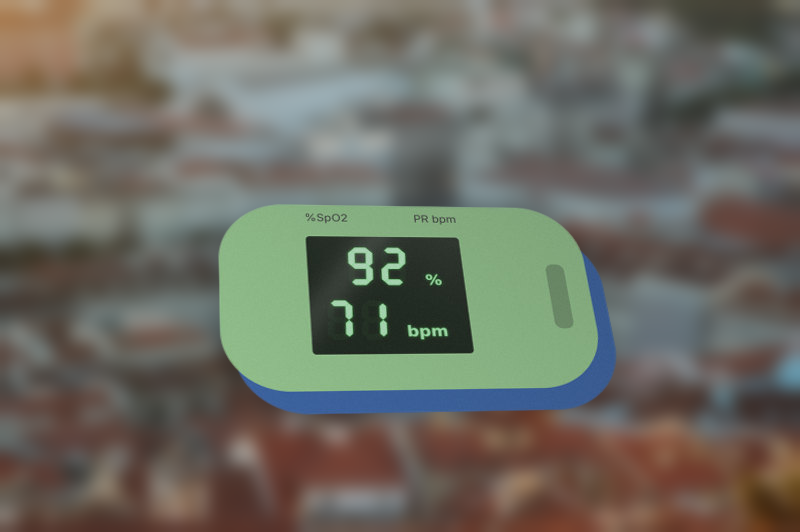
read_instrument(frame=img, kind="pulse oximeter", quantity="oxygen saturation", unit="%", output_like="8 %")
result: 92 %
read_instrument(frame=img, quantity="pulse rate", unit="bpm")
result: 71 bpm
